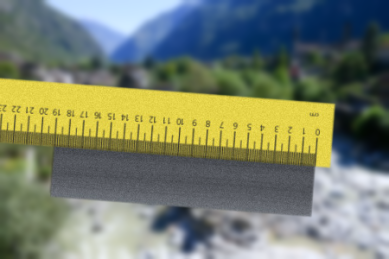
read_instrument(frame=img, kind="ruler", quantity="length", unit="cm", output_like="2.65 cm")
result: 19 cm
